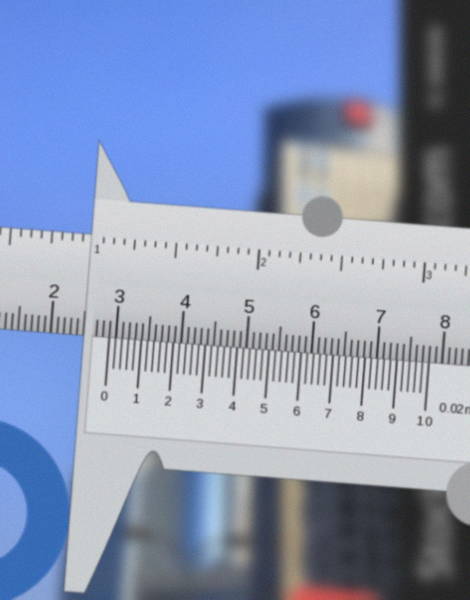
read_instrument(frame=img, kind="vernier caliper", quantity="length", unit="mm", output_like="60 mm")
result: 29.0 mm
